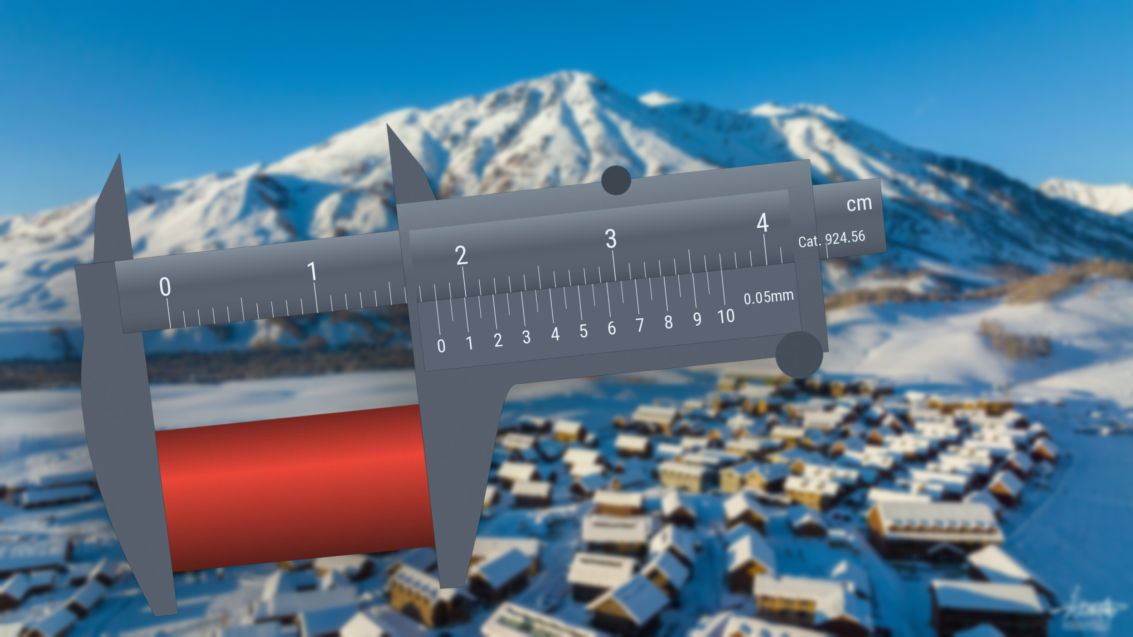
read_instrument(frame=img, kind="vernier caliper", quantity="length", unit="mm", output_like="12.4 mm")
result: 18.0 mm
